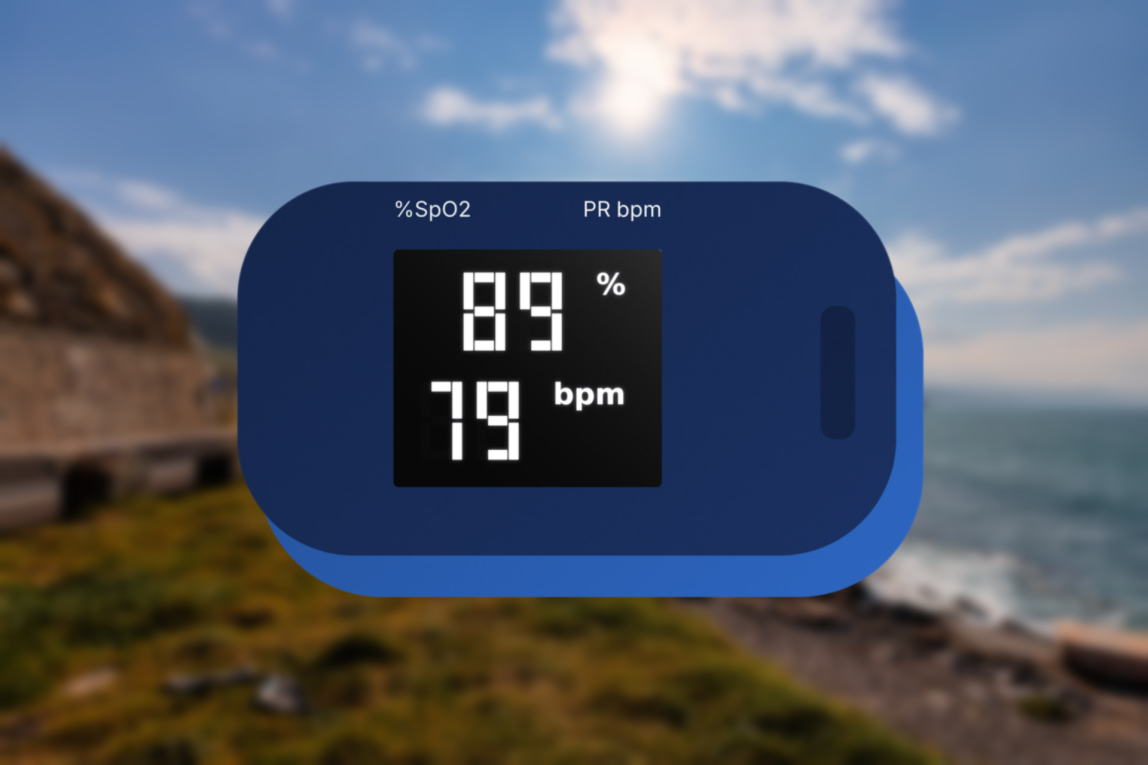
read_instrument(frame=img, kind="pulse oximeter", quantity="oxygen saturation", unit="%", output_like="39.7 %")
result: 89 %
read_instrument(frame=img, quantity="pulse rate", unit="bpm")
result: 79 bpm
